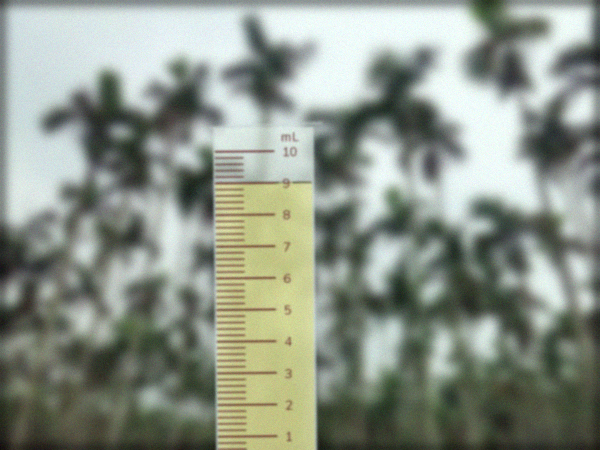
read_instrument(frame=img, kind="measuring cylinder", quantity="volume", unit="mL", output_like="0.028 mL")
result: 9 mL
